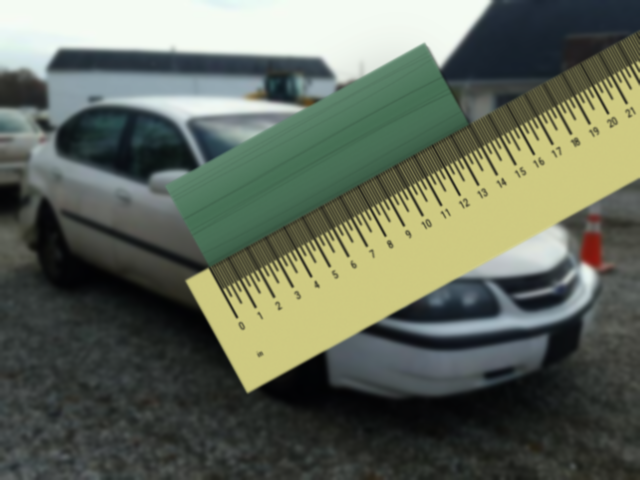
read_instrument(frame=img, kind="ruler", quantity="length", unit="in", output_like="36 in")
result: 14 in
